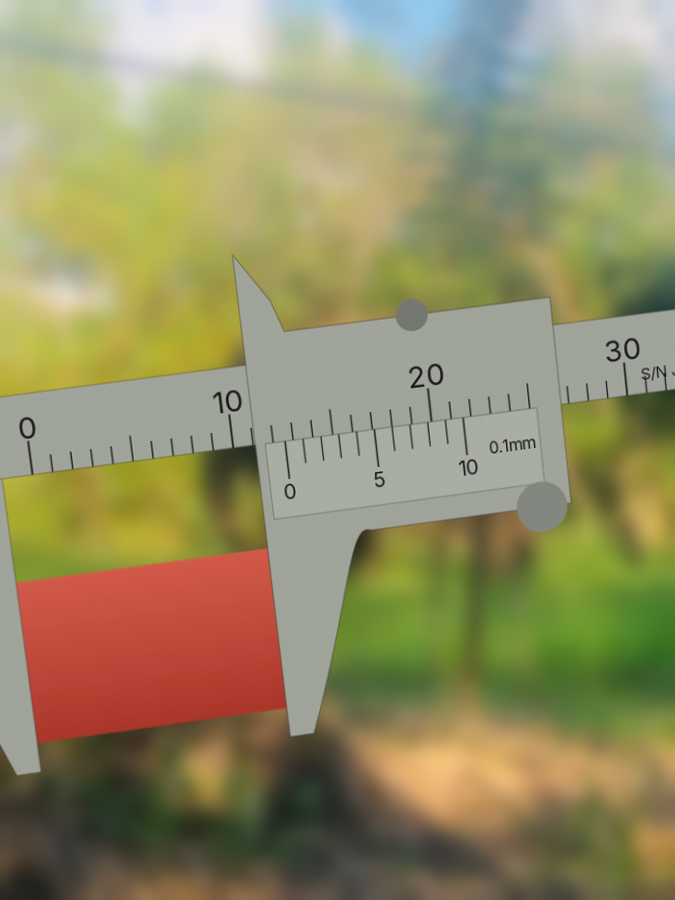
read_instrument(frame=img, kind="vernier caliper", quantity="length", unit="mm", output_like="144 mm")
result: 12.6 mm
